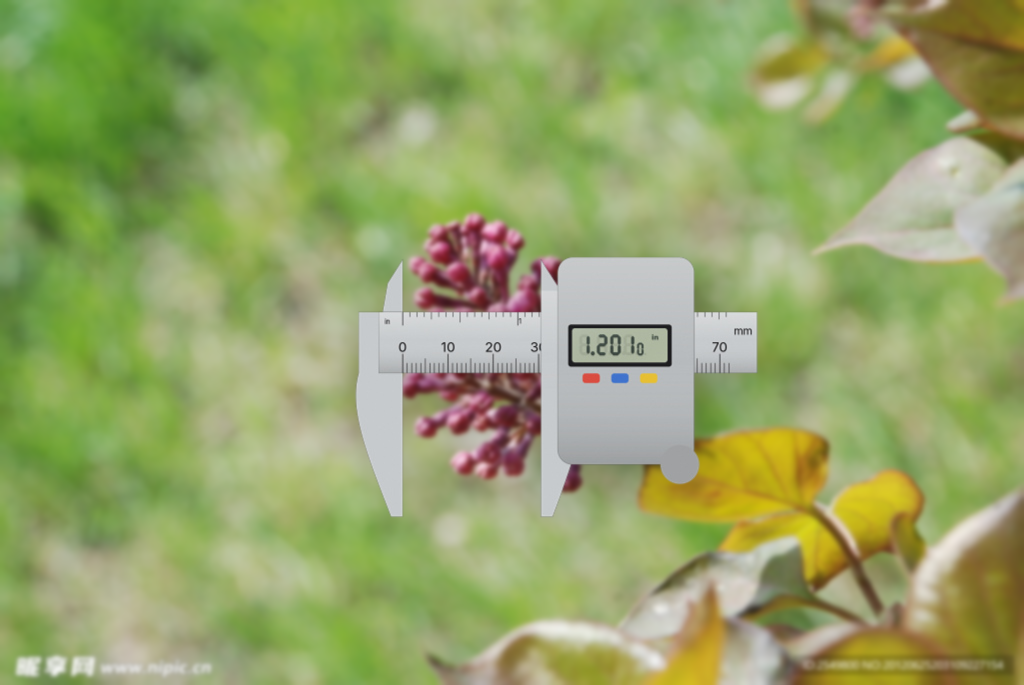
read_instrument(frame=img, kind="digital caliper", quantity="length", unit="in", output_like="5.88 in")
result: 1.2010 in
